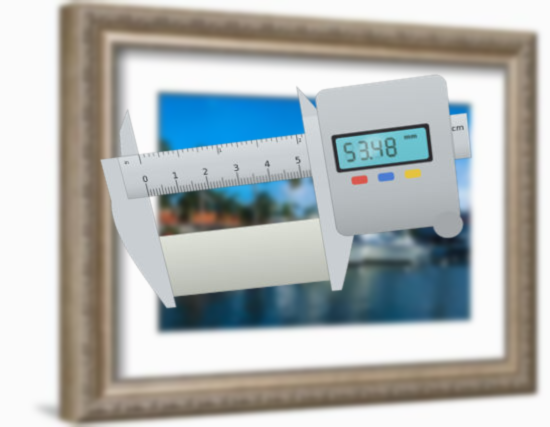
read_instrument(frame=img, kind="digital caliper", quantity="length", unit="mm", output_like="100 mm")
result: 53.48 mm
